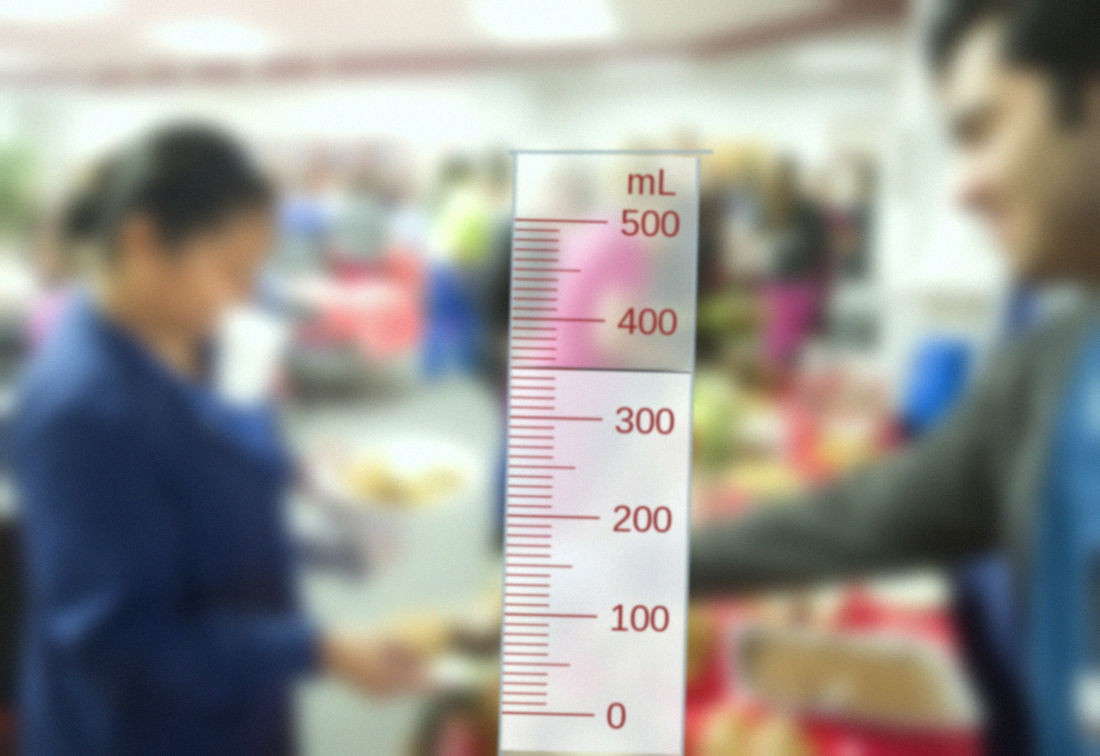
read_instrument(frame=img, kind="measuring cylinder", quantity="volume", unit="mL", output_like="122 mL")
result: 350 mL
